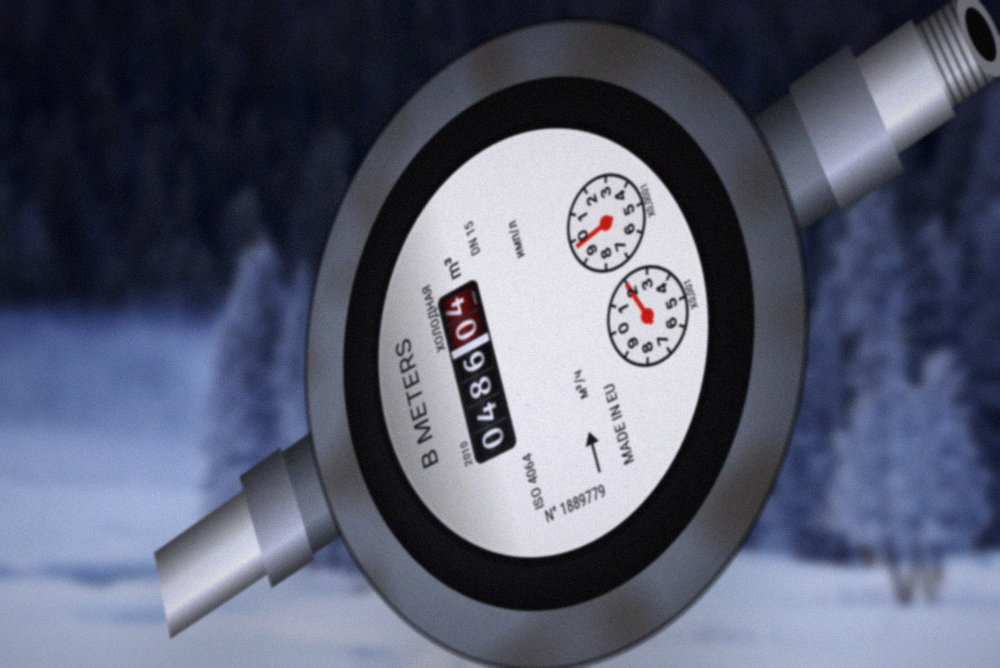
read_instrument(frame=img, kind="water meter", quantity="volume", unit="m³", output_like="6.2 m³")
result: 486.0419 m³
